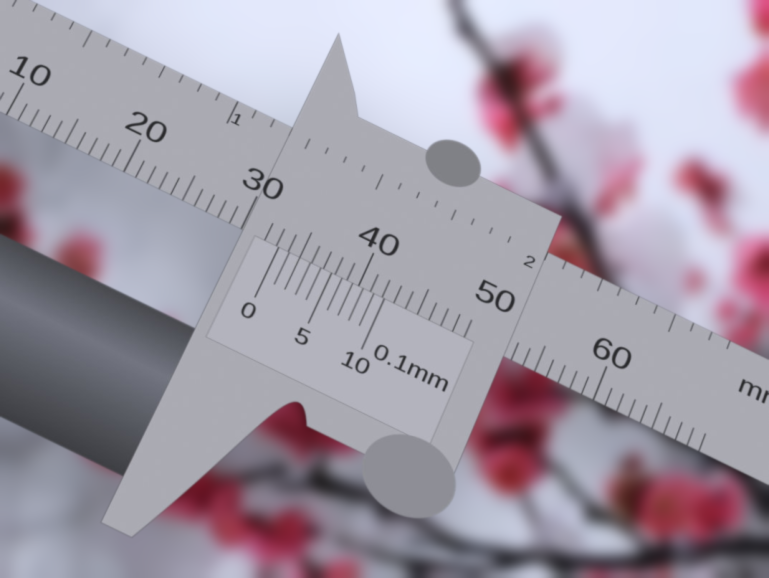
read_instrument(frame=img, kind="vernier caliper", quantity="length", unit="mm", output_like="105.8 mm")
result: 33.2 mm
